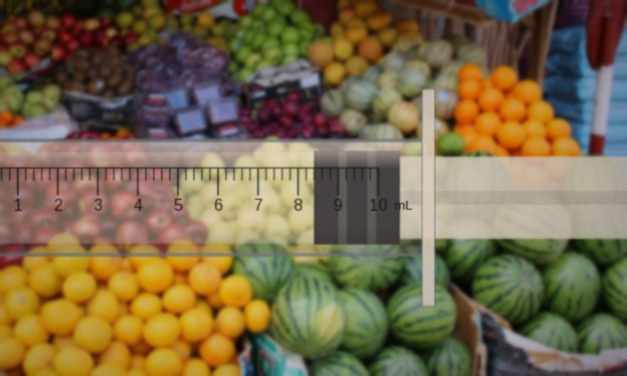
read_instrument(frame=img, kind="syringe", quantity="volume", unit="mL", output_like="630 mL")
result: 8.4 mL
